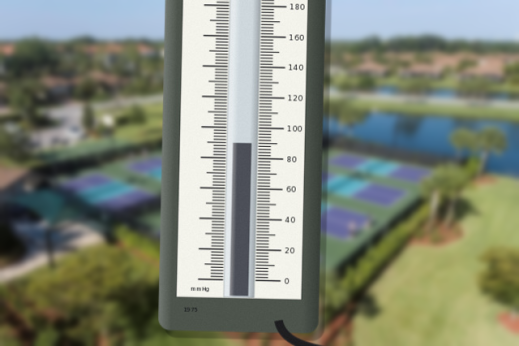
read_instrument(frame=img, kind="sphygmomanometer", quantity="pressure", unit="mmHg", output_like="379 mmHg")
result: 90 mmHg
